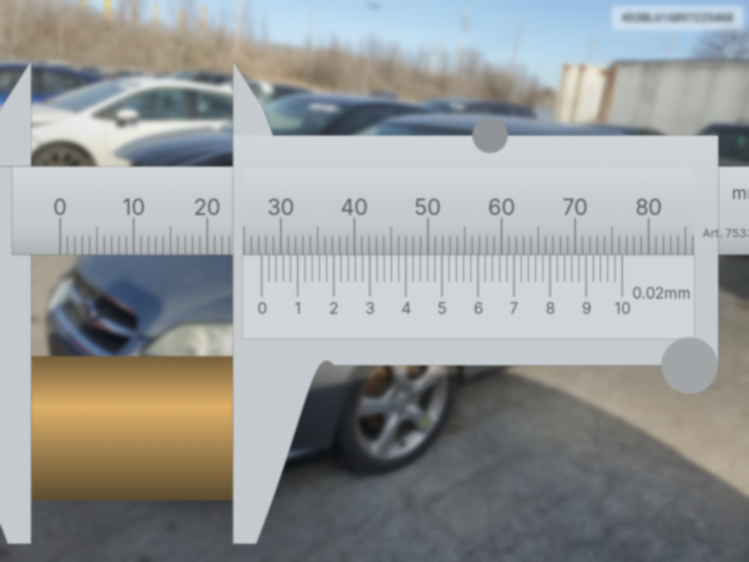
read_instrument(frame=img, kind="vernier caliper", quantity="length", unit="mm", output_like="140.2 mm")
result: 27.4 mm
